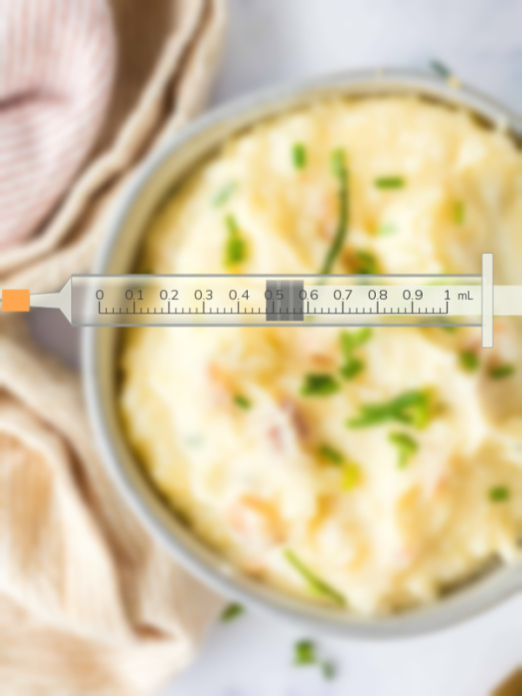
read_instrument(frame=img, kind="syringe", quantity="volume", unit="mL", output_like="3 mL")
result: 0.48 mL
